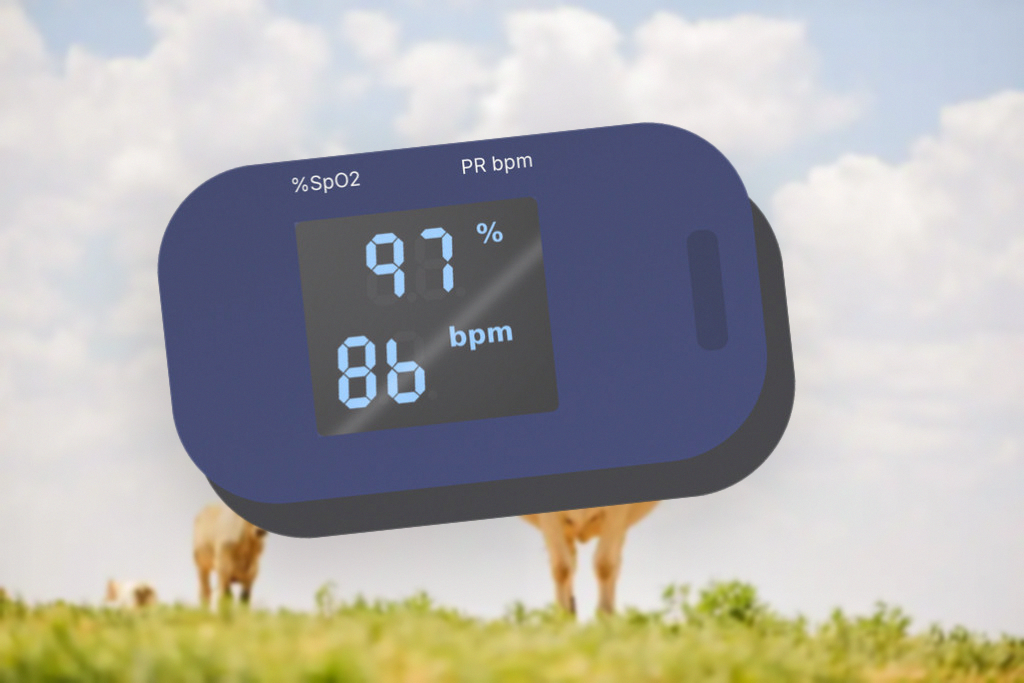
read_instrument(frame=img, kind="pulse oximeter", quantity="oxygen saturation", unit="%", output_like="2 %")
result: 97 %
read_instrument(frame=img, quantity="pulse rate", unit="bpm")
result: 86 bpm
